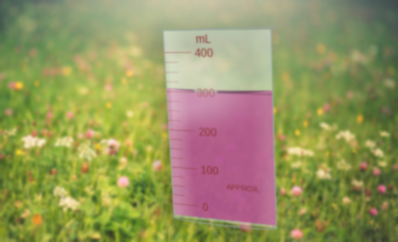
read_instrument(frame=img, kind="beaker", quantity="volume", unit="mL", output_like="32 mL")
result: 300 mL
